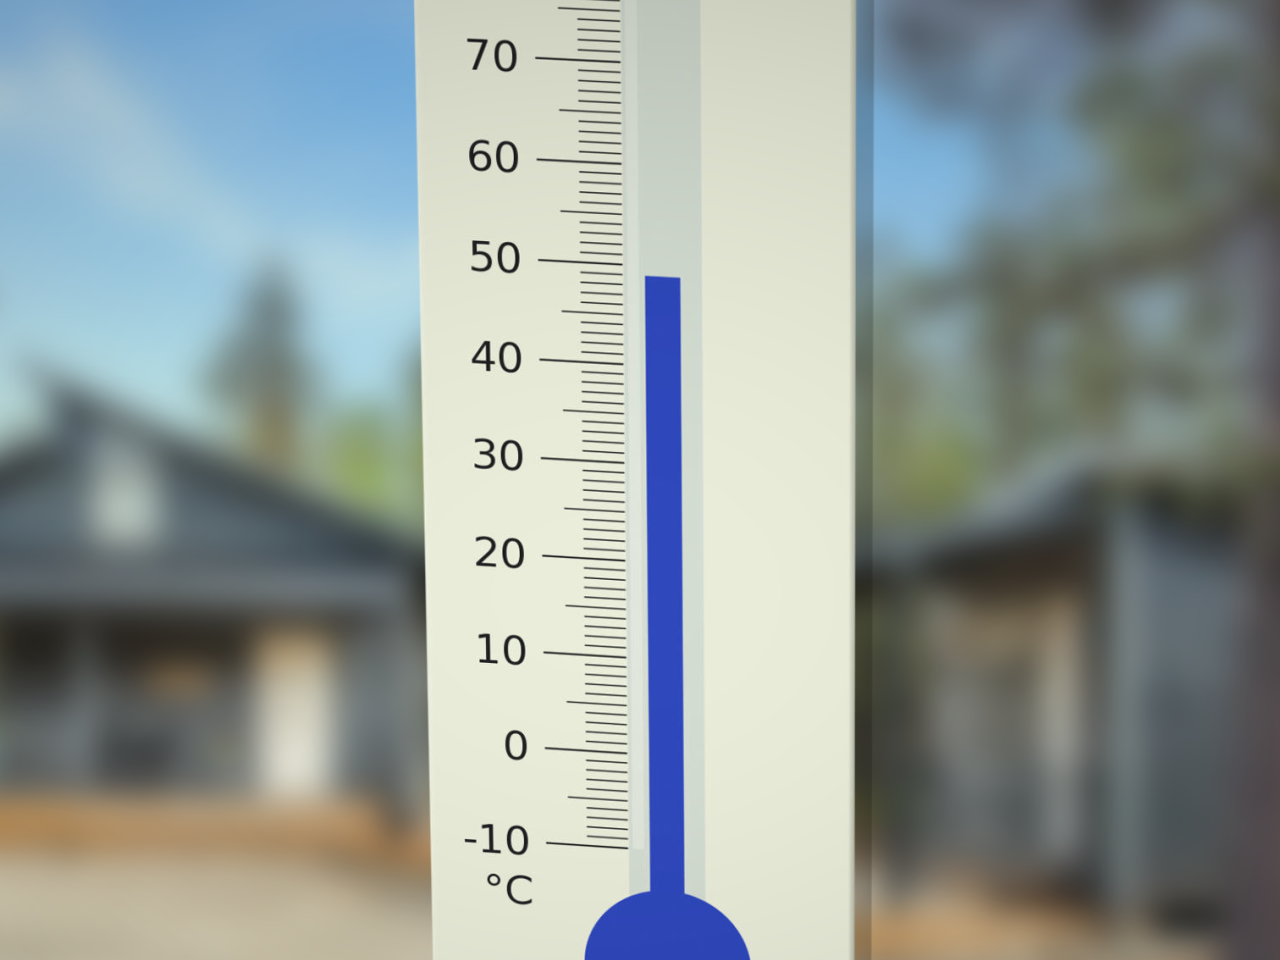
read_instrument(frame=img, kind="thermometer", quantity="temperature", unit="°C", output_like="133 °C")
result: 49 °C
